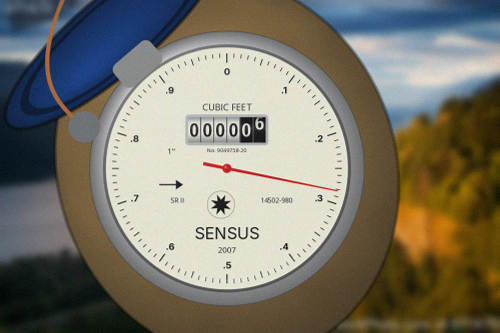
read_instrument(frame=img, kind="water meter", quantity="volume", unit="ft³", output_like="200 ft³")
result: 6.28 ft³
